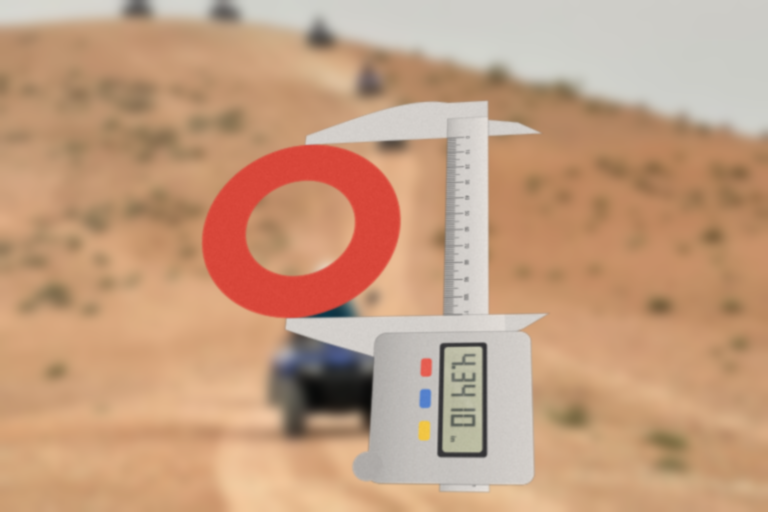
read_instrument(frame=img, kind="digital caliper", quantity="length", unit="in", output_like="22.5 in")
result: 4.3410 in
